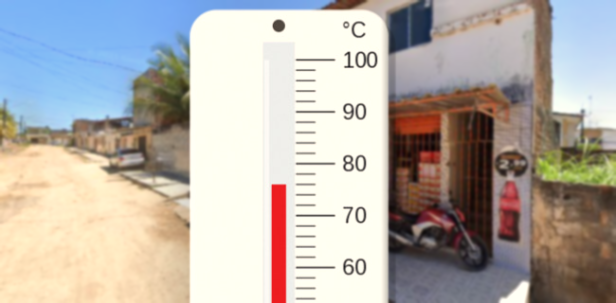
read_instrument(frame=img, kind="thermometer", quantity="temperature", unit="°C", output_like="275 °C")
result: 76 °C
